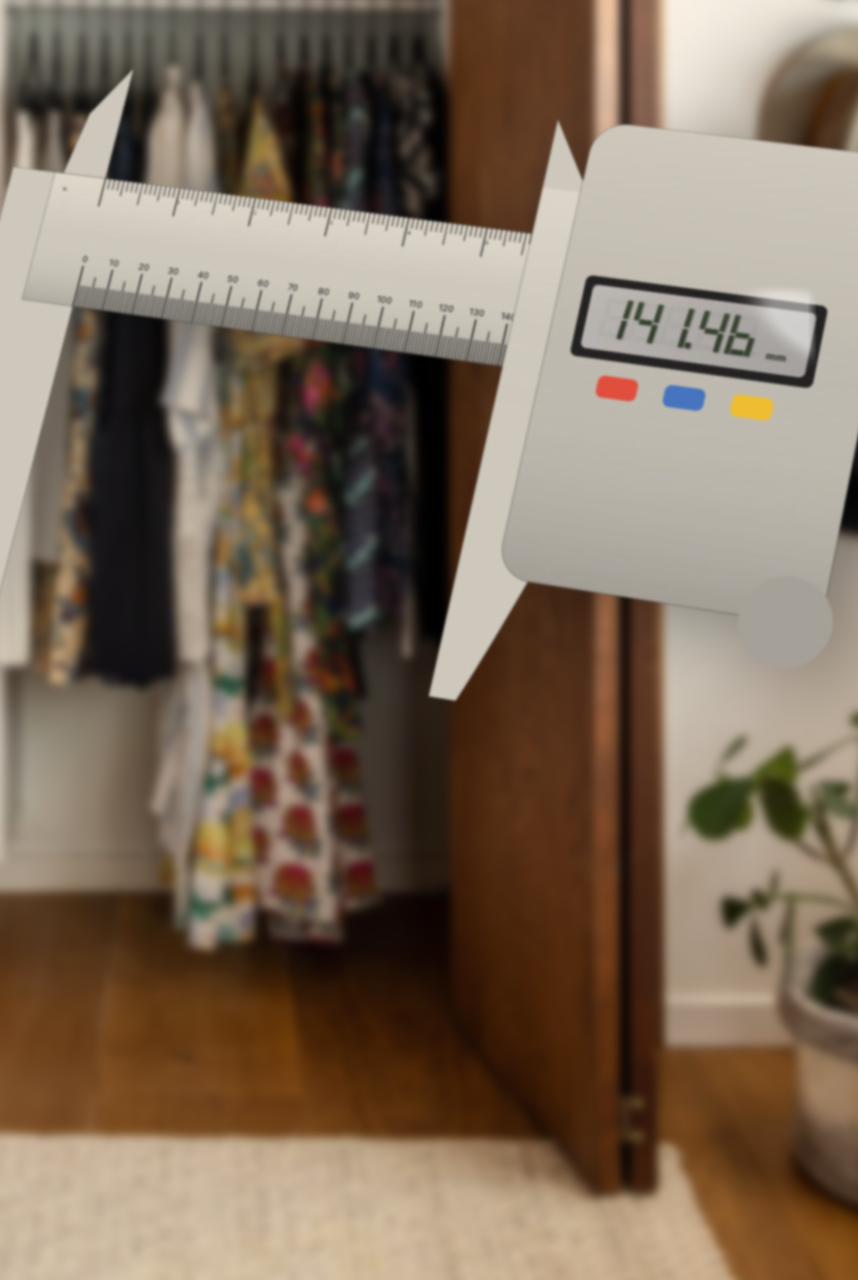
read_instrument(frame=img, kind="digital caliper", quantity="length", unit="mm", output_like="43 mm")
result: 141.46 mm
